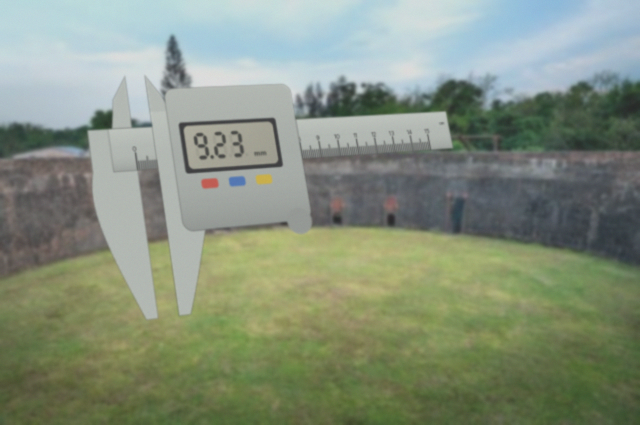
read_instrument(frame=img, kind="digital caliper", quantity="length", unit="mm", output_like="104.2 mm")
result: 9.23 mm
